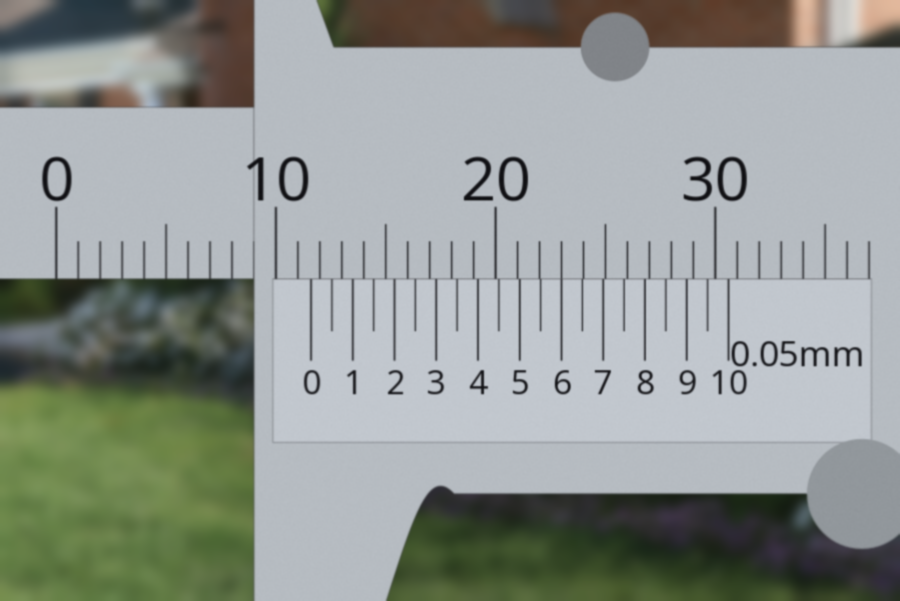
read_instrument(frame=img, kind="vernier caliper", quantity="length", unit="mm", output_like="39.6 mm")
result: 11.6 mm
